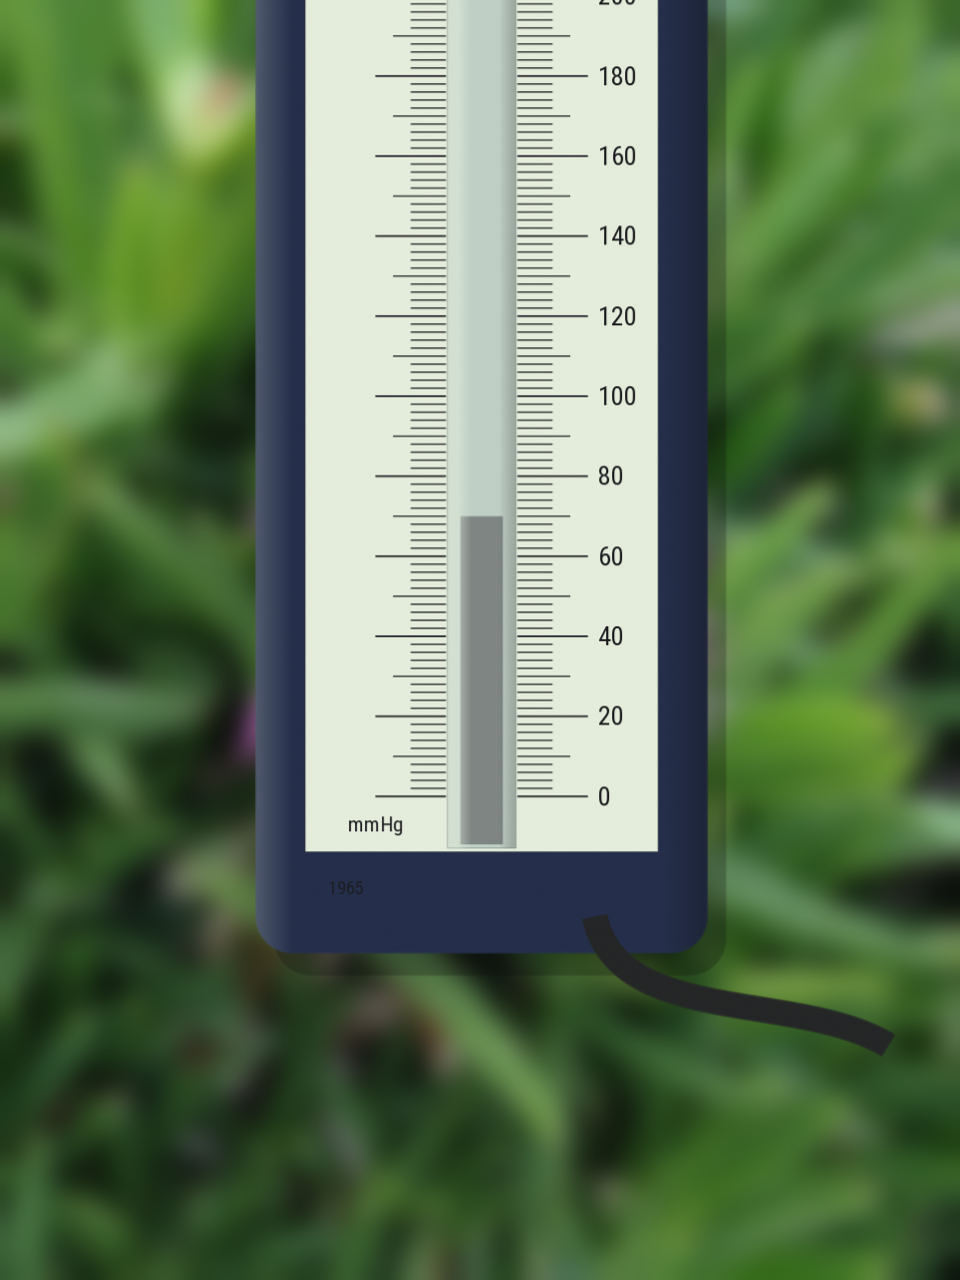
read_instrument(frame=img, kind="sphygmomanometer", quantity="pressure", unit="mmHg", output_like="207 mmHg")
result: 70 mmHg
